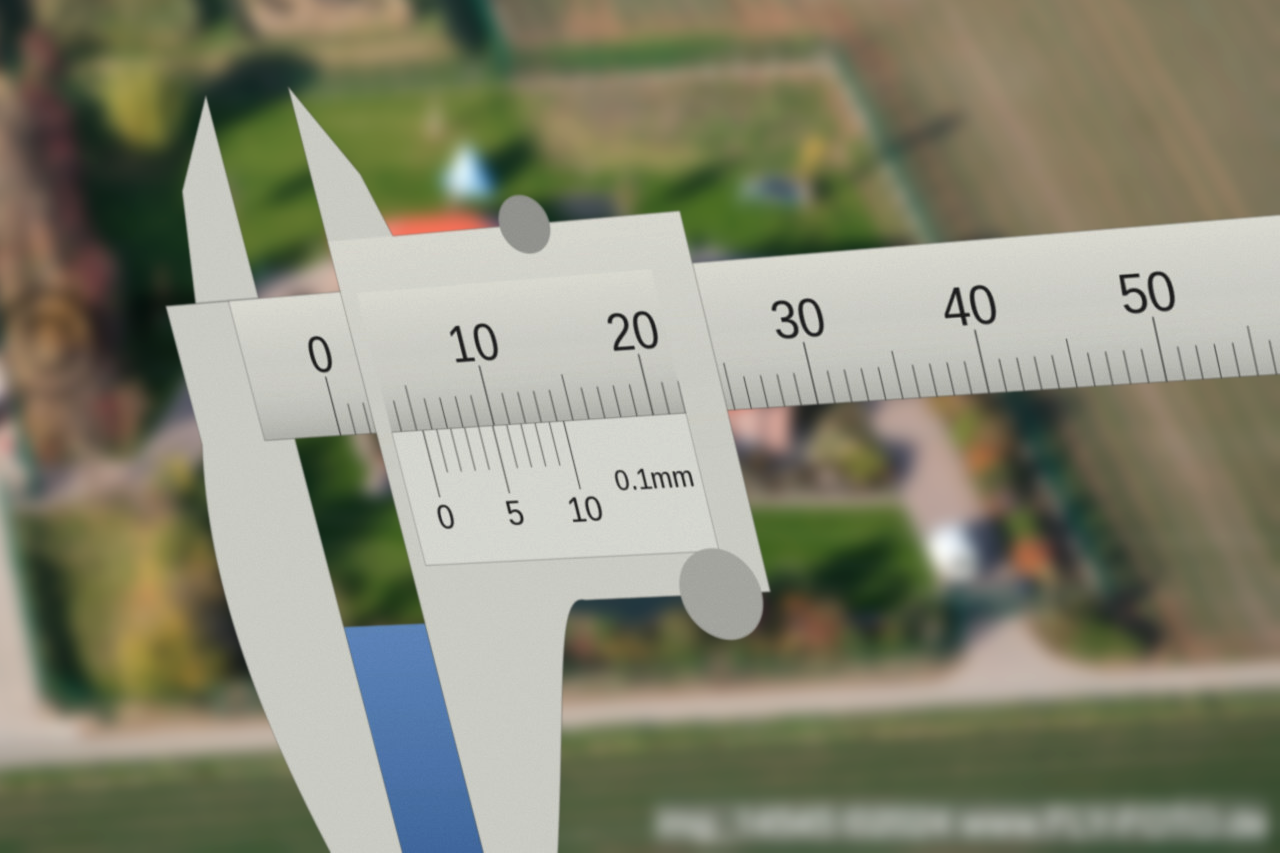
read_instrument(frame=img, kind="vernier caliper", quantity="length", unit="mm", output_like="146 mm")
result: 5.4 mm
